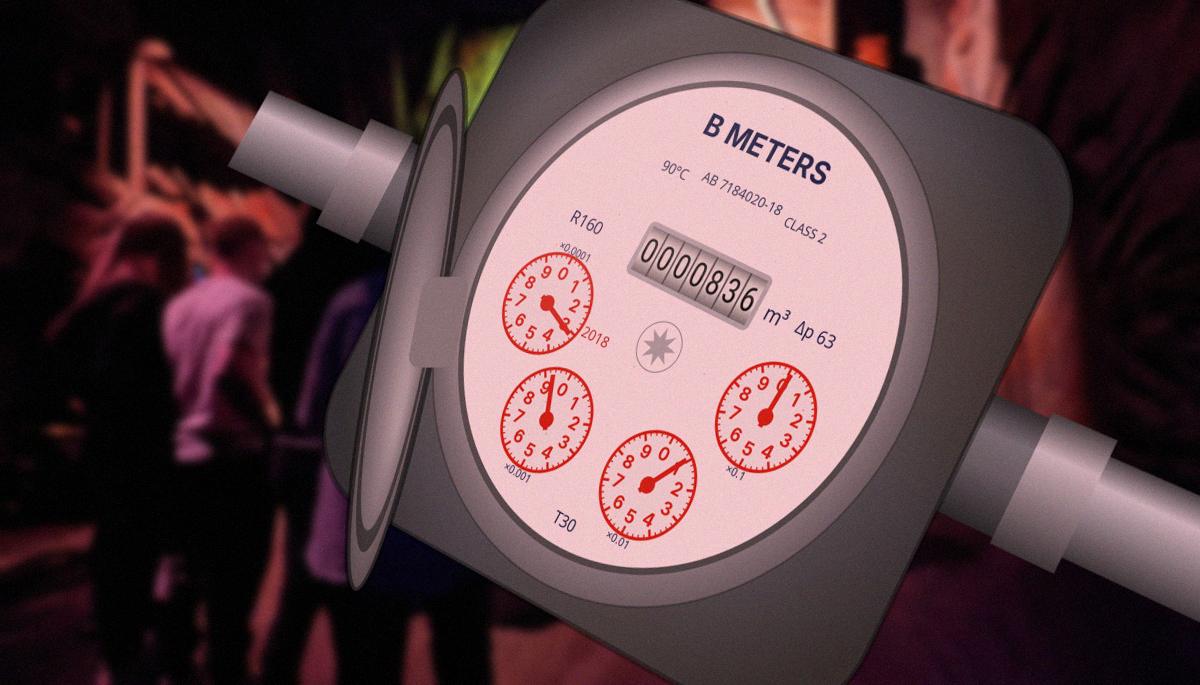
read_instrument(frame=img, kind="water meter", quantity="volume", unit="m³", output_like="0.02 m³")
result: 836.0093 m³
